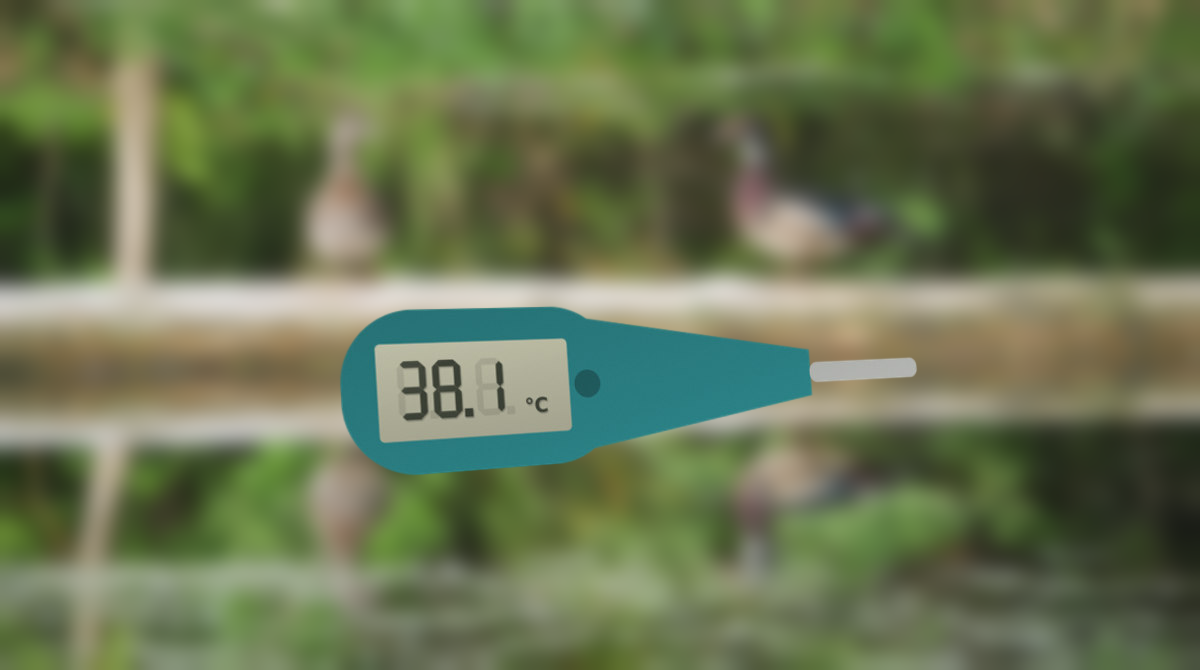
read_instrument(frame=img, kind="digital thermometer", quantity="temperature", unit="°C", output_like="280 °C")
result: 38.1 °C
